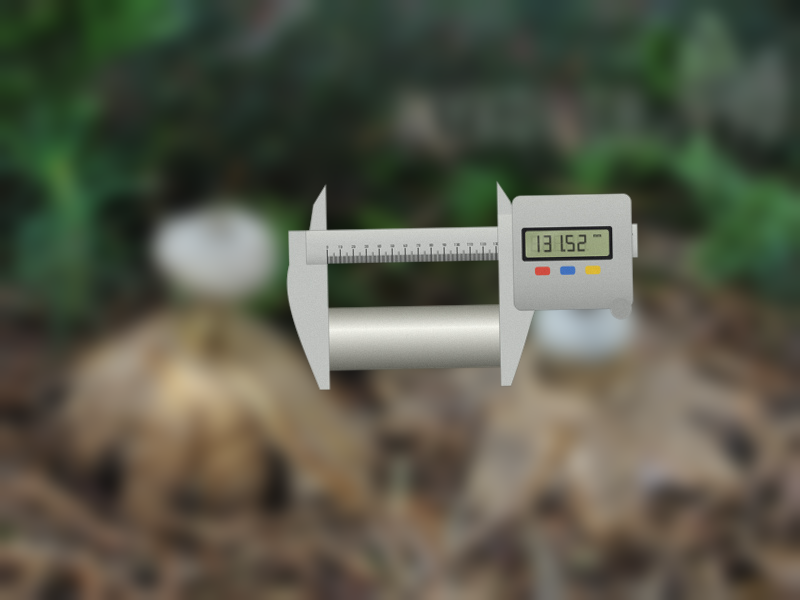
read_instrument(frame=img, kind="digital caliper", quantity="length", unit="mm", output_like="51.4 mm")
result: 131.52 mm
